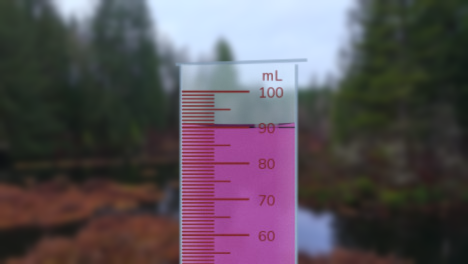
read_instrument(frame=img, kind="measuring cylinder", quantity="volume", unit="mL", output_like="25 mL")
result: 90 mL
